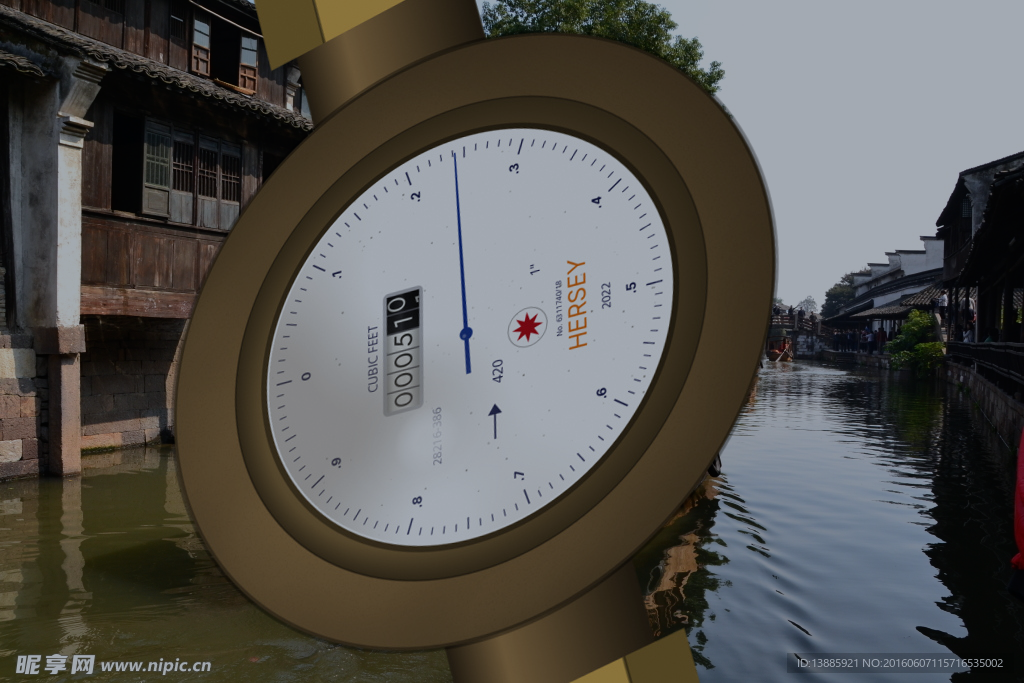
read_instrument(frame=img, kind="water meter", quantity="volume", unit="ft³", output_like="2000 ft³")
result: 510.24 ft³
